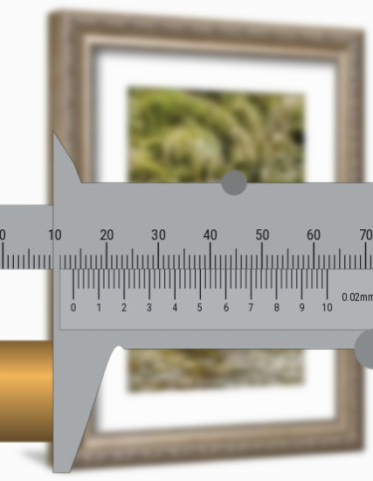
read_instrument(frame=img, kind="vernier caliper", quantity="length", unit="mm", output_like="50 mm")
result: 13.6 mm
